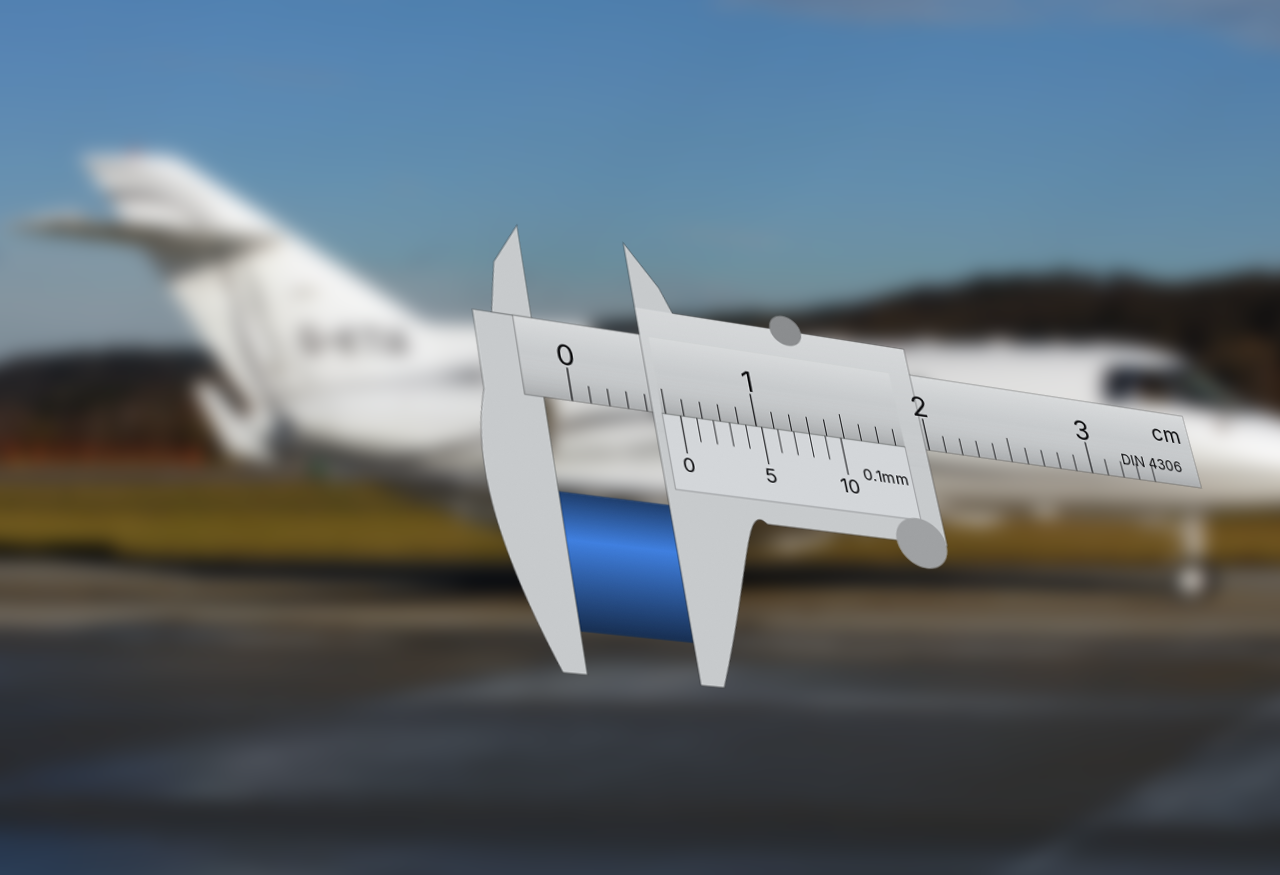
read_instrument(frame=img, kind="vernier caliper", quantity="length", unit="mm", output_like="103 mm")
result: 5.8 mm
